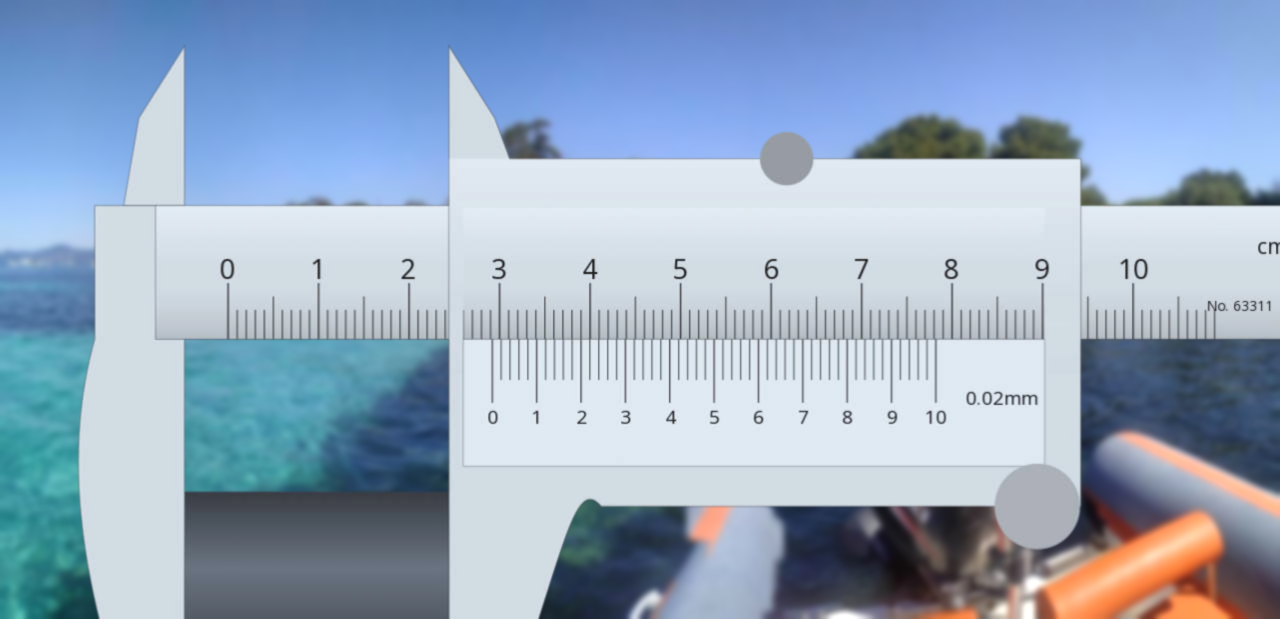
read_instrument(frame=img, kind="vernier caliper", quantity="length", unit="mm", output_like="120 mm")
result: 29.2 mm
